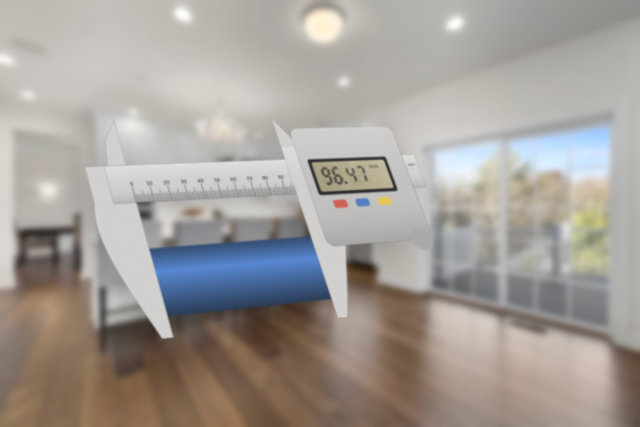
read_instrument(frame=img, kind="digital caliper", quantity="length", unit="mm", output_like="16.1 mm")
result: 96.47 mm
